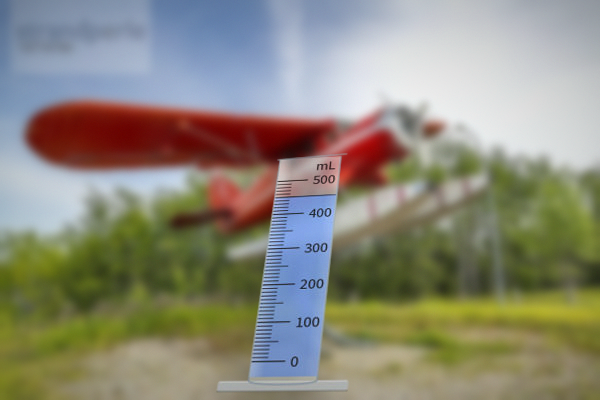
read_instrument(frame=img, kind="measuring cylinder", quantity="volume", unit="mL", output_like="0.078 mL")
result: 450 mL
